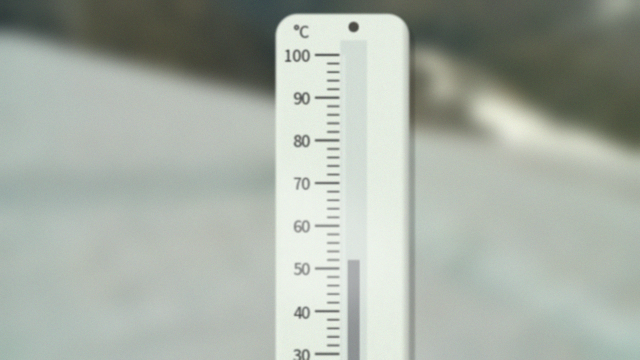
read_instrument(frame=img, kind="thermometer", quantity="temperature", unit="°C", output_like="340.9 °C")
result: 52 °C
